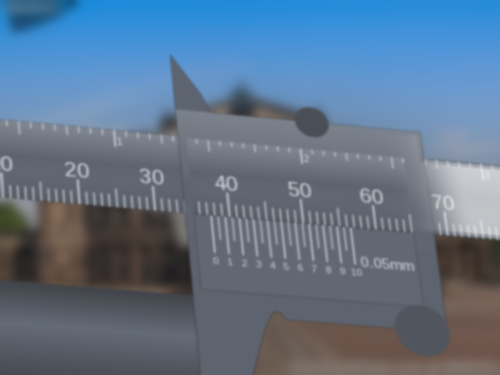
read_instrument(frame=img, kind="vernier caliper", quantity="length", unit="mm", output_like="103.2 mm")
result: 37.5 mm
